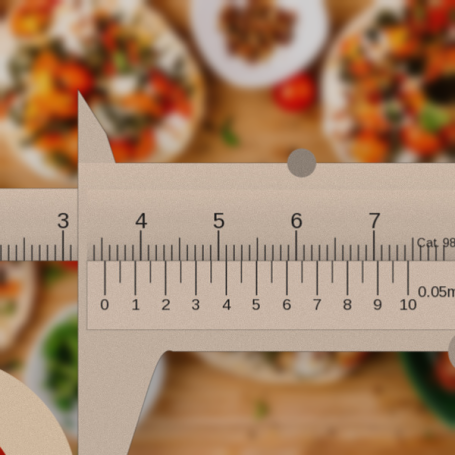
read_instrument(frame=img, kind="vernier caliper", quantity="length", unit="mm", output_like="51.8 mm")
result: 35.4 mm
